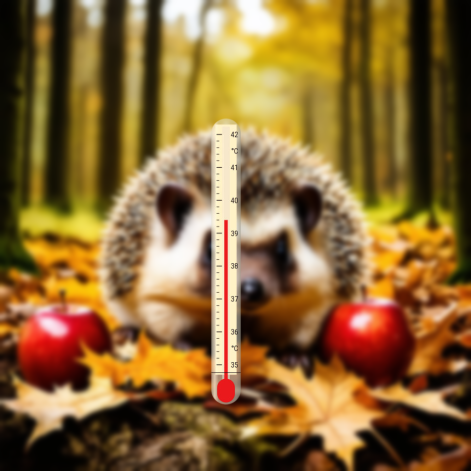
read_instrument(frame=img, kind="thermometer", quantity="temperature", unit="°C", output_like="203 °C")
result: 39.4 °C
